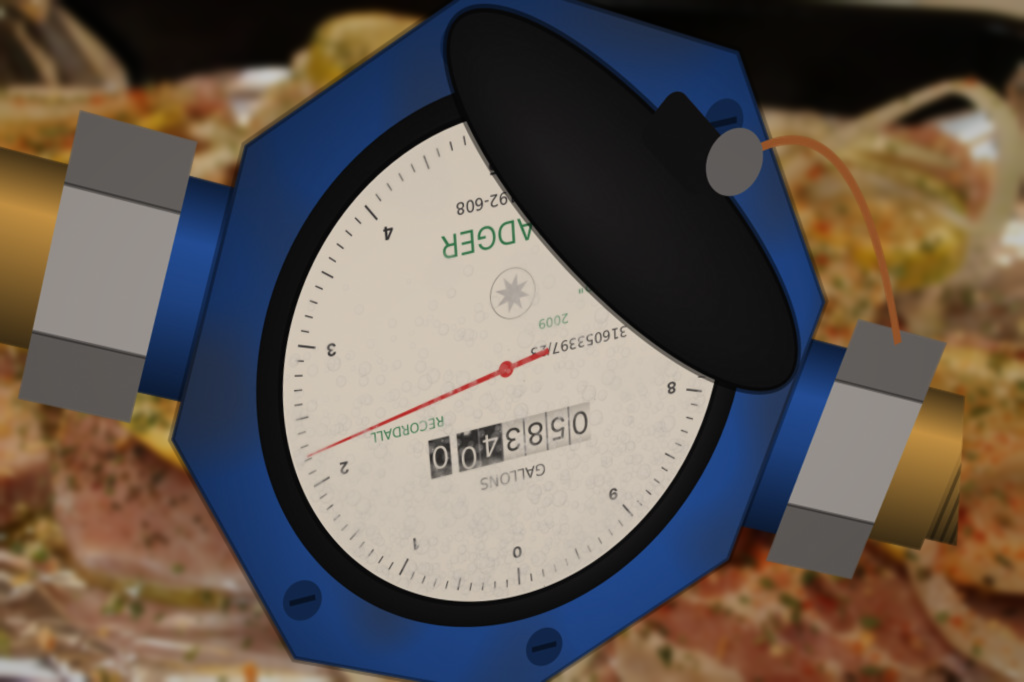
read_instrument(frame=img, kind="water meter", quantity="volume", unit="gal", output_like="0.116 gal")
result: 583402.2 gal
